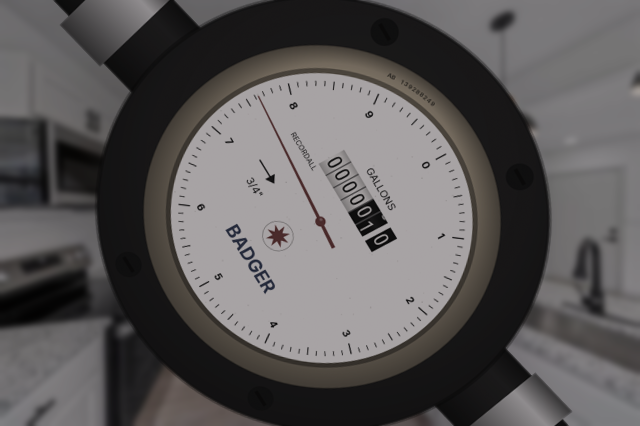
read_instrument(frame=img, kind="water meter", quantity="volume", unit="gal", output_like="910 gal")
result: 7.6 gal
